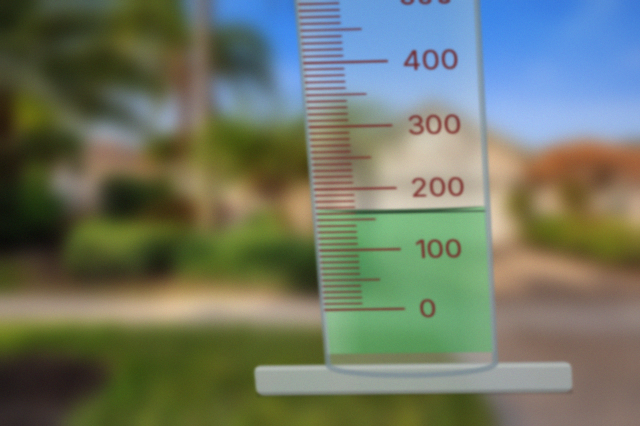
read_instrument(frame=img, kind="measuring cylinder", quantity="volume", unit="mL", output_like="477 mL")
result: 160 mL
